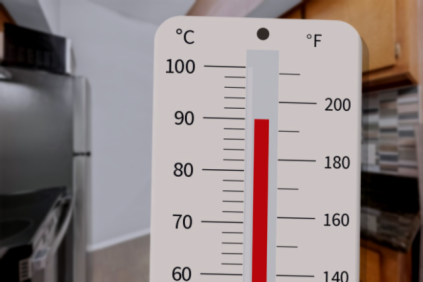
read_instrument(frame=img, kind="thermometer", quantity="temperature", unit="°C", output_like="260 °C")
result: 90 °C
